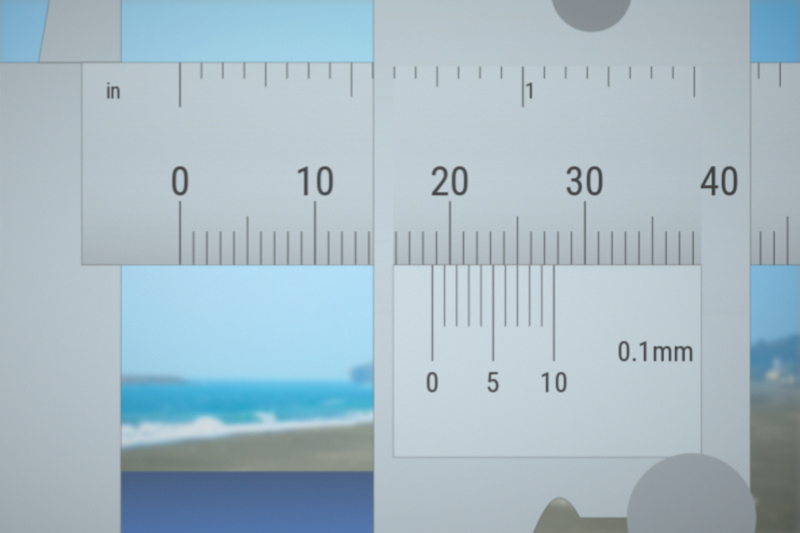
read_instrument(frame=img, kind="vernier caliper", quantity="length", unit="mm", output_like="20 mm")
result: 18.7 mm
